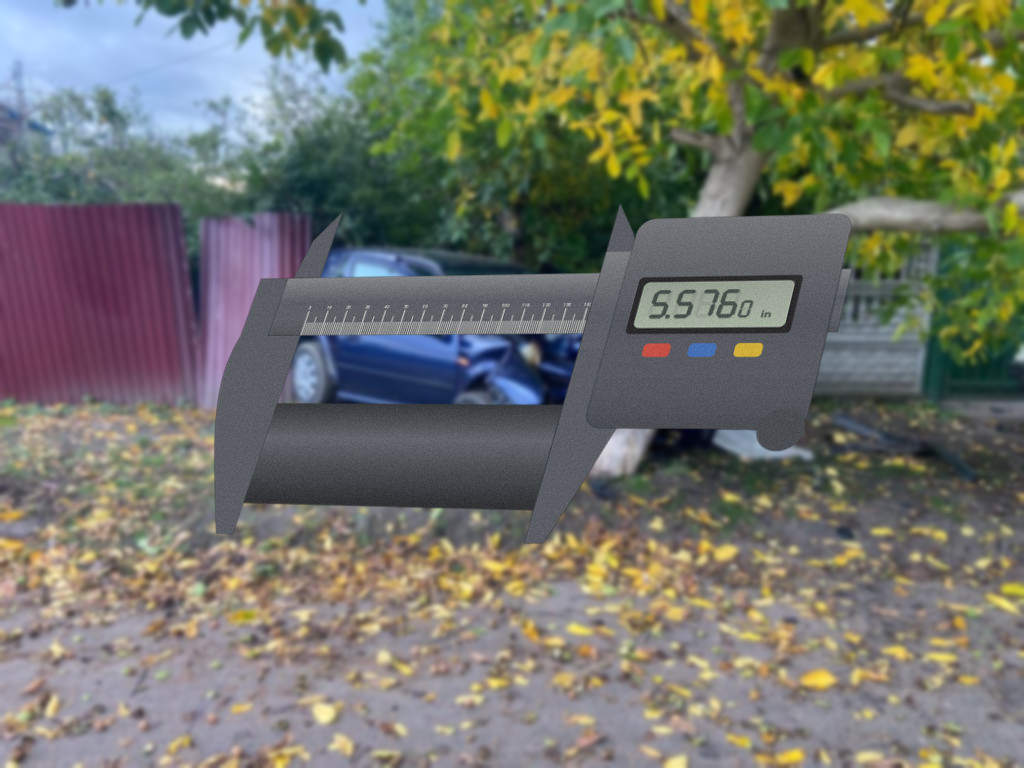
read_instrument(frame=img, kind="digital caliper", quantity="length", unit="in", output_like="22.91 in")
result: 5.5760 in
